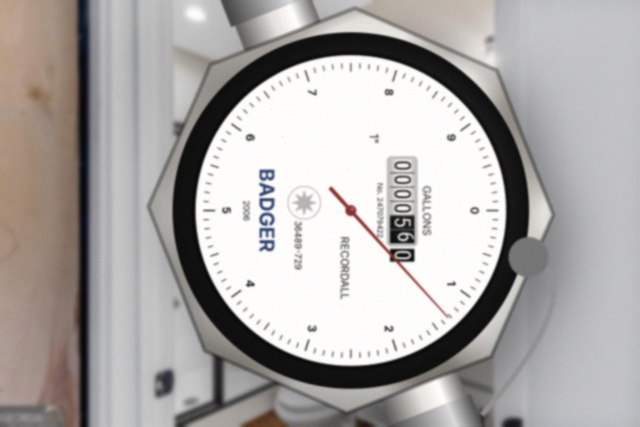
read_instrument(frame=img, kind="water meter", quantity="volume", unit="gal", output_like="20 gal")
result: 561.3 gal
